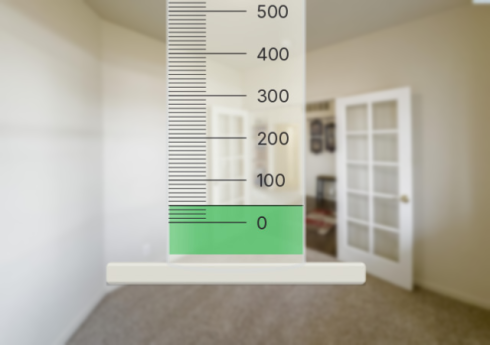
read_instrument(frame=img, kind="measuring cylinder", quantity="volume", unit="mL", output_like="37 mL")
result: 40 mL
